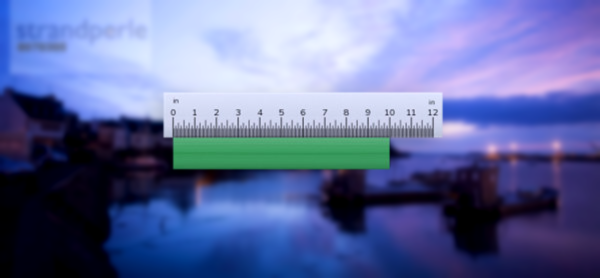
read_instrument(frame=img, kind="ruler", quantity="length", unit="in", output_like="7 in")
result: 10 in
